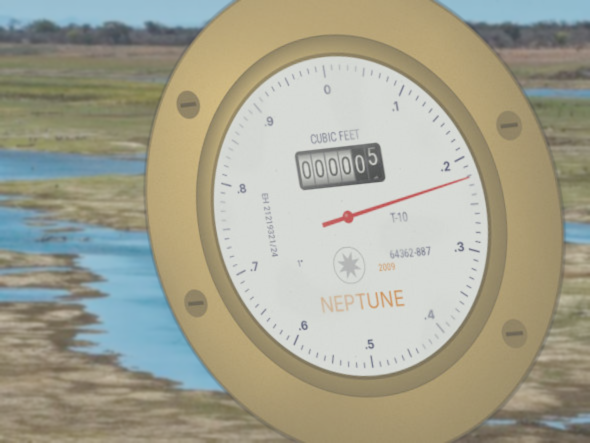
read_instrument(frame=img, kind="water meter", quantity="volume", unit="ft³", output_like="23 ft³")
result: 5.22 ft³
